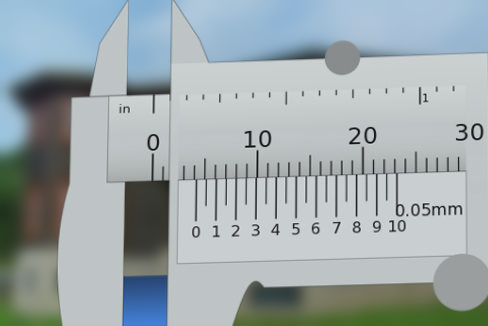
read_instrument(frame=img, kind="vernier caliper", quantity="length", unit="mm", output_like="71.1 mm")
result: 4.2 mm
